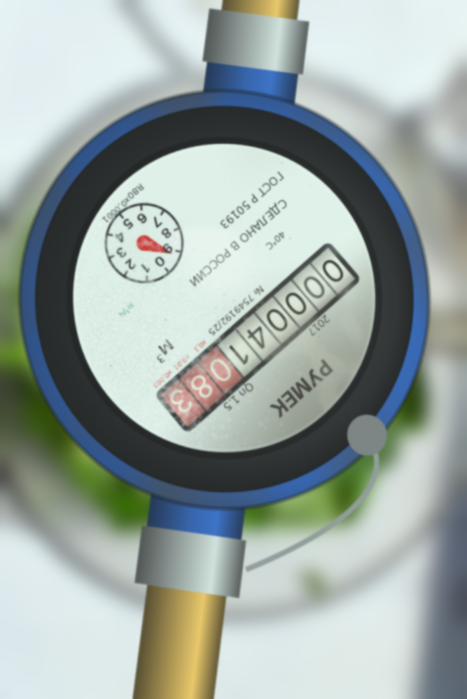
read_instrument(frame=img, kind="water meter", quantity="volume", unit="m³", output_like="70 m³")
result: 41.0829 m³
